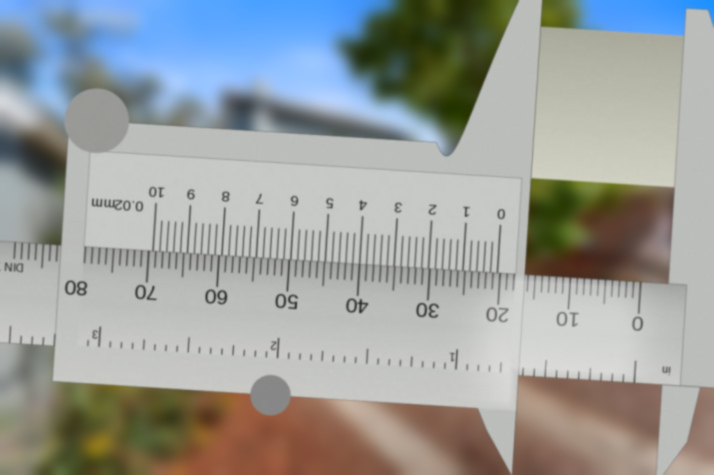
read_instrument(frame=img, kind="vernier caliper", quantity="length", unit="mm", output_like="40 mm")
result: 20.4 mm
